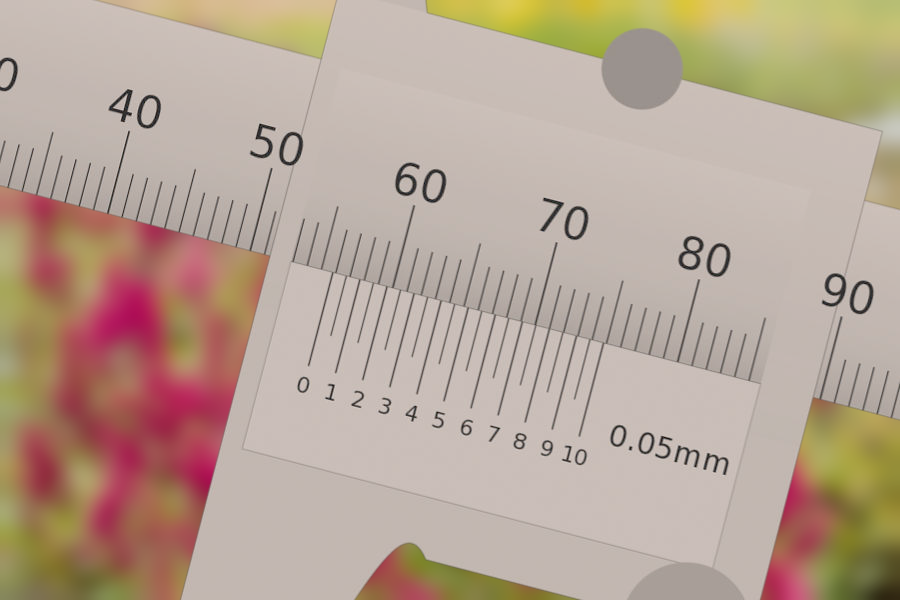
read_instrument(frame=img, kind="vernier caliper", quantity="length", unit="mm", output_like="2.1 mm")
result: 55.8 mm
